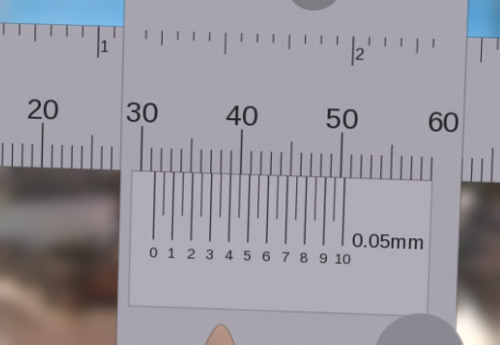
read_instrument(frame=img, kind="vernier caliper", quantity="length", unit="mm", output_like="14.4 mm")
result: 31.4 mm
